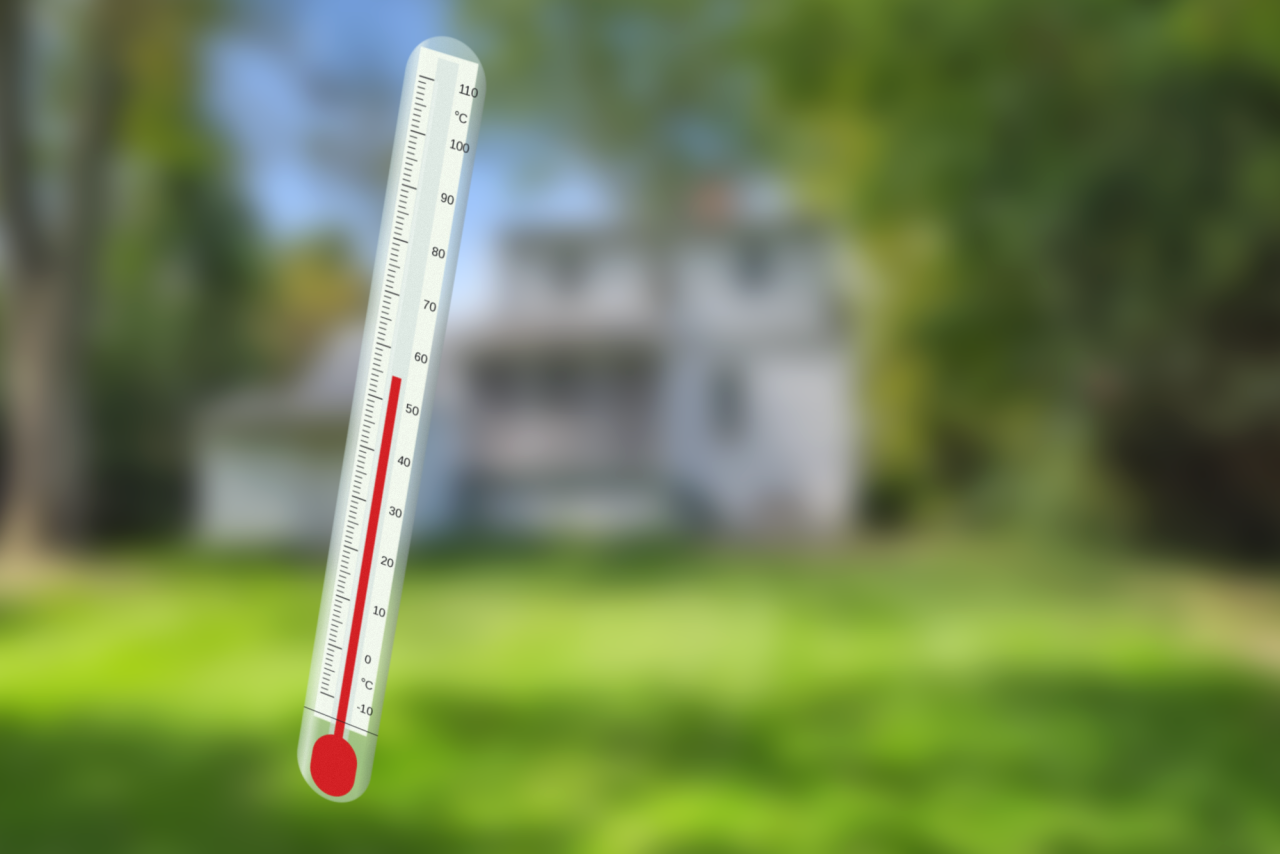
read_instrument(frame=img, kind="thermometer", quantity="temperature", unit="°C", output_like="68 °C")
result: 55 °C
